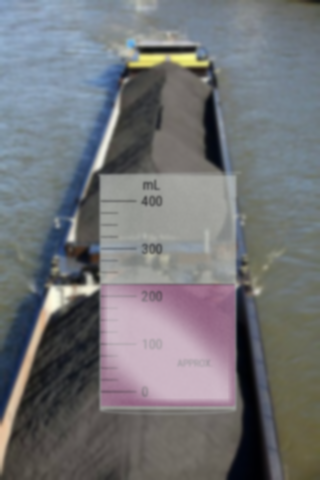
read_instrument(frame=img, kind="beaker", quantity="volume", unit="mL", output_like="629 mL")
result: 225 mL
